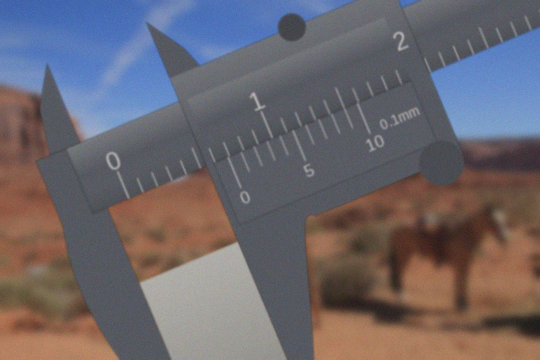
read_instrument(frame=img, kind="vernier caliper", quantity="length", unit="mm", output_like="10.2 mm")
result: 6.9 mm
